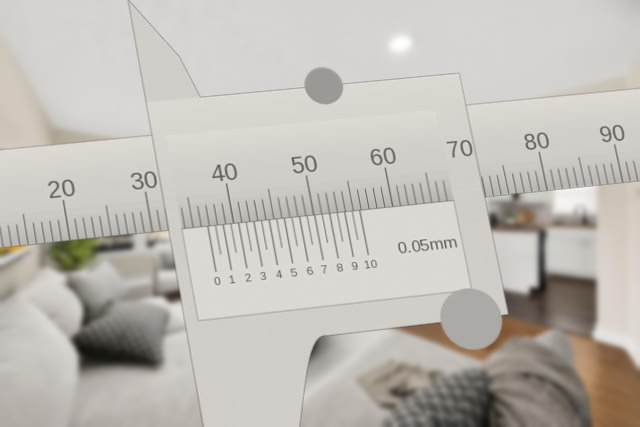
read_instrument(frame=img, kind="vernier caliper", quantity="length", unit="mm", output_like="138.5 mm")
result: 36.8 mm
